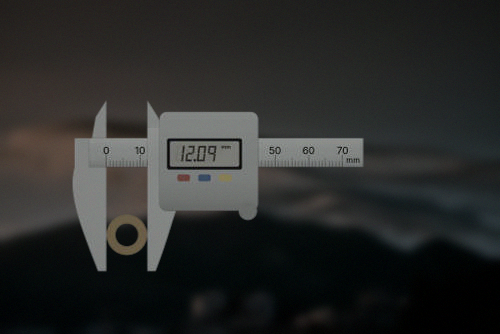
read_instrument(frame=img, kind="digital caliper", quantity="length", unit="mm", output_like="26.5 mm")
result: 12.09 mm
